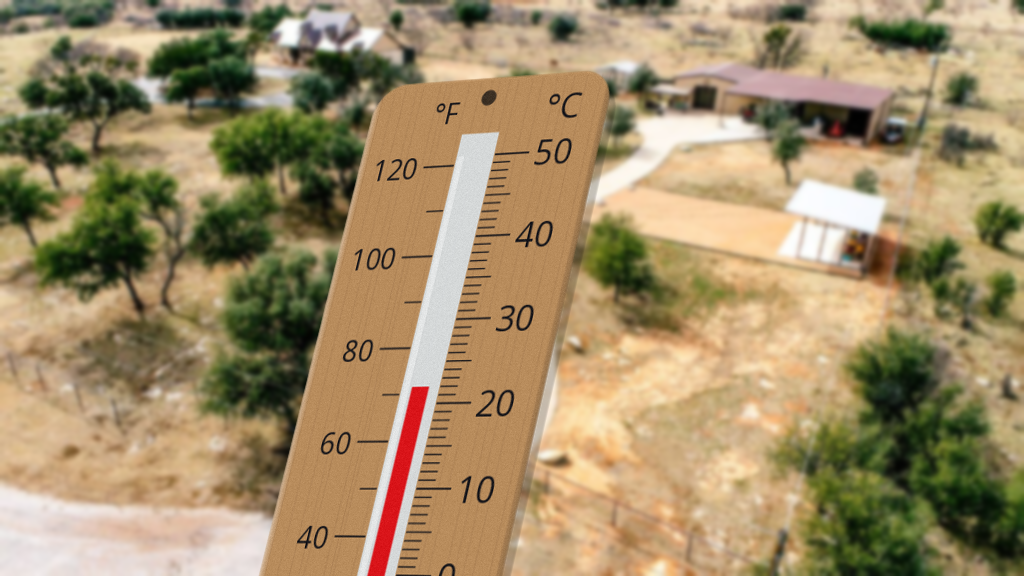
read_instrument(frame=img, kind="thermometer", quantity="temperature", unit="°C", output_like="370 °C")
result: 22 °C
